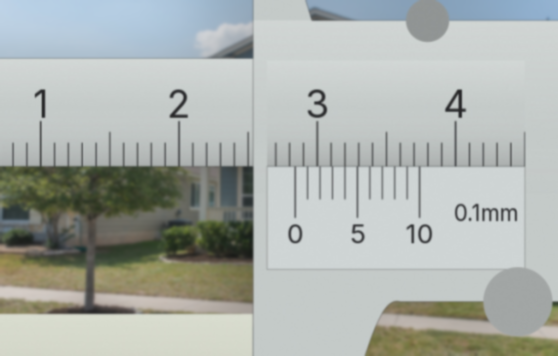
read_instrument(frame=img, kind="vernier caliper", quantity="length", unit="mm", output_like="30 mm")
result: 28.4 mm
